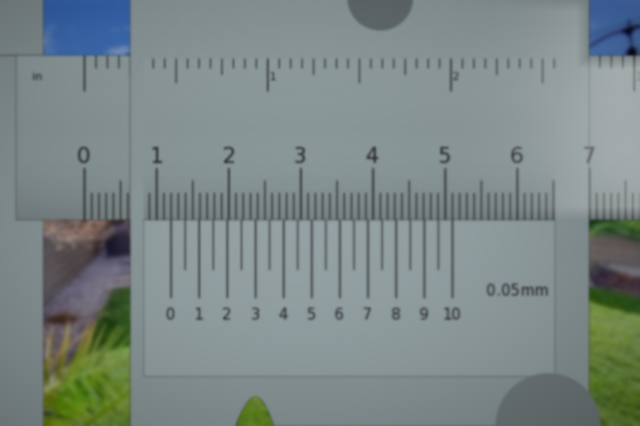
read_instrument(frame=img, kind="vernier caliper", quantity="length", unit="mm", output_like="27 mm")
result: 12.0 mm
